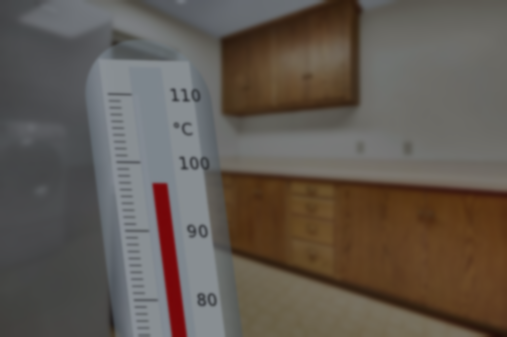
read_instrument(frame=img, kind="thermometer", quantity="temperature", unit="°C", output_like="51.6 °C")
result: 97 °C
